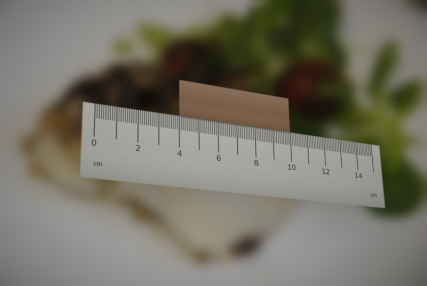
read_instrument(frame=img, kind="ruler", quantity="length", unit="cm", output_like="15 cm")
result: 6 cm
